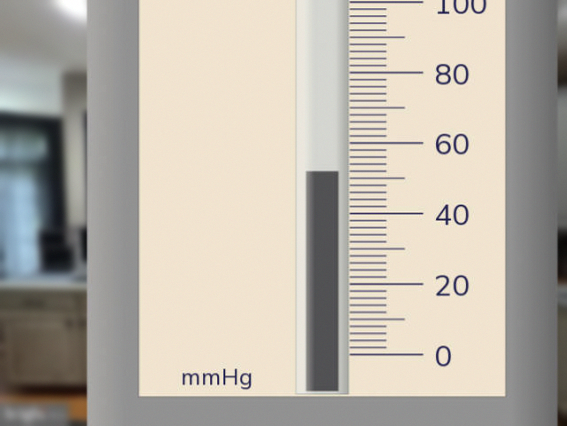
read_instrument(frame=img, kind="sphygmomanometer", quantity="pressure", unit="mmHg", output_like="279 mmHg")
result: 52 mmHg
